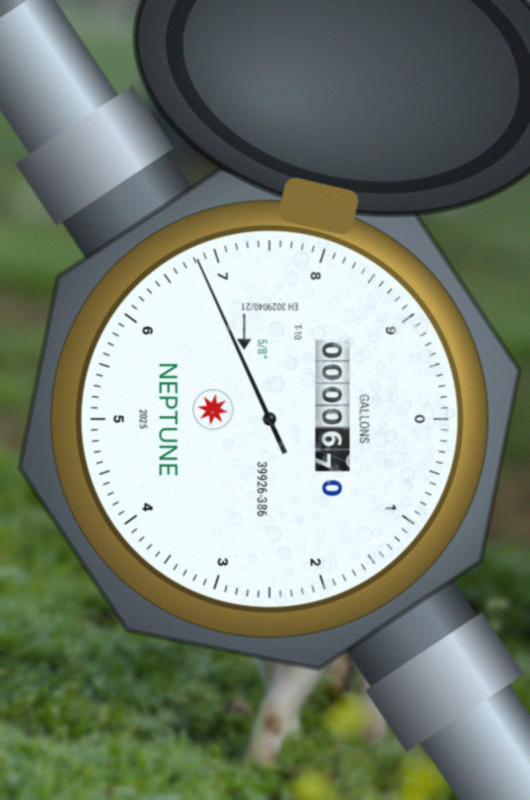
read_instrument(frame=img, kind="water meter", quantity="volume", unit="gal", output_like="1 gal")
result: 666.8 gal
